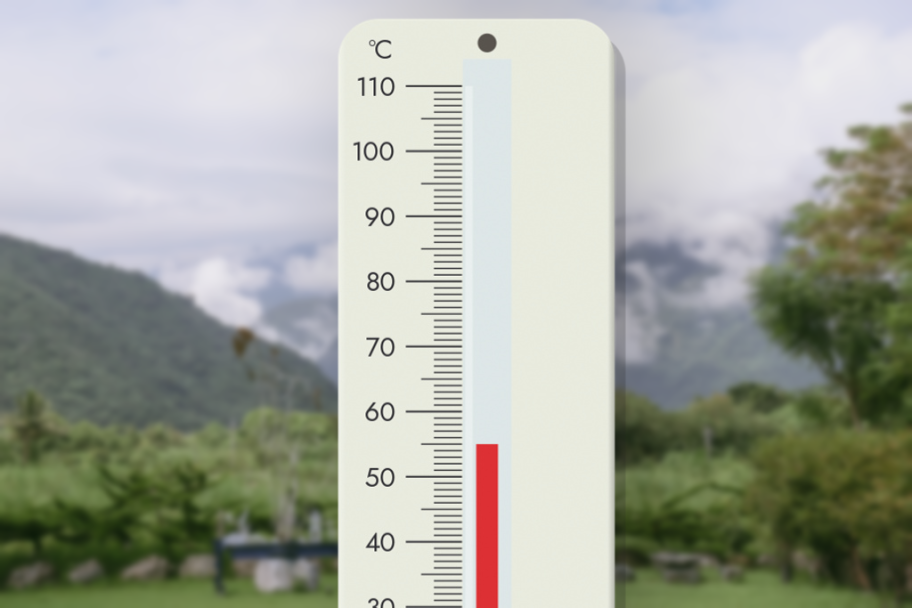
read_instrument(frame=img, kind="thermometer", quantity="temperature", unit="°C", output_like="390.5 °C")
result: 55 °C
